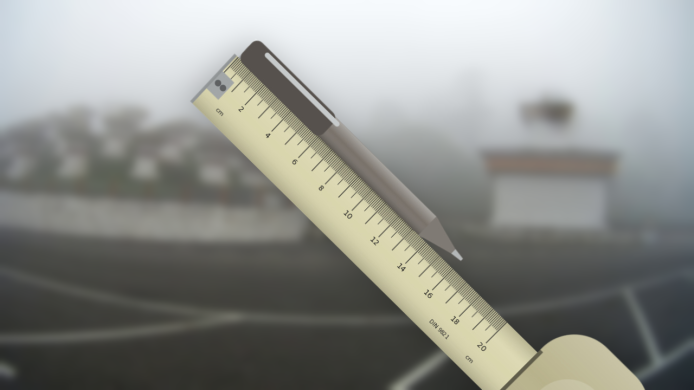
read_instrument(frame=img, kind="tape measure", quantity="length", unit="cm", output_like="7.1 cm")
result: 16 cm
